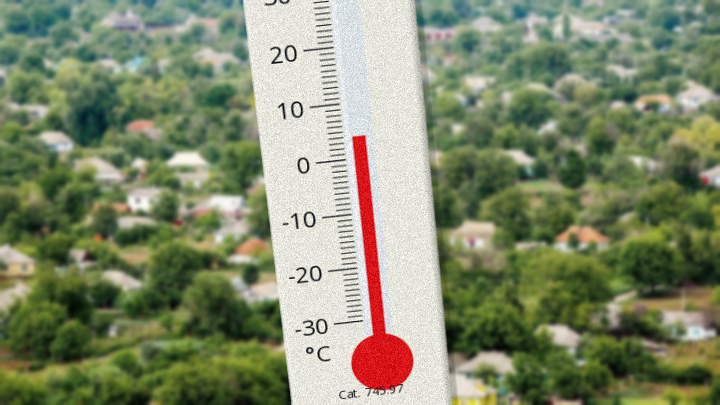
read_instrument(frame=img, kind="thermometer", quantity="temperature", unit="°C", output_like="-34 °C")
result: 4 °C
